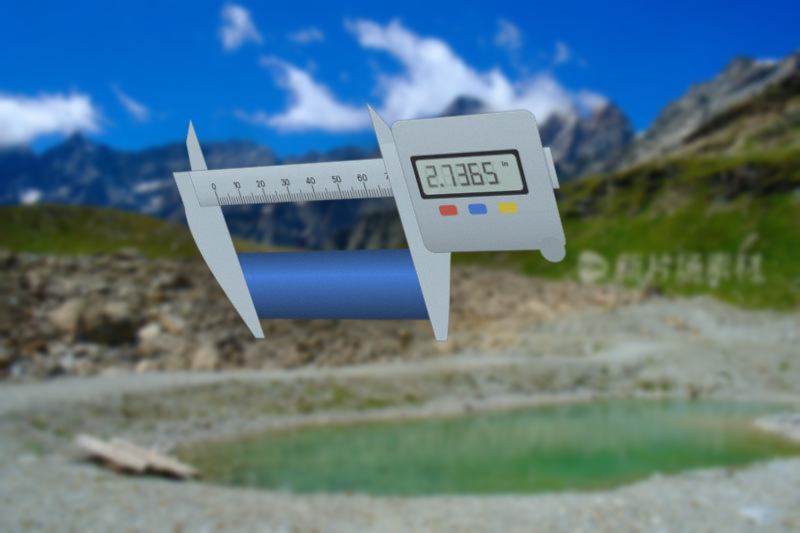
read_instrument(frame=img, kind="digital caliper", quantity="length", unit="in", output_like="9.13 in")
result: 2.7365 in
